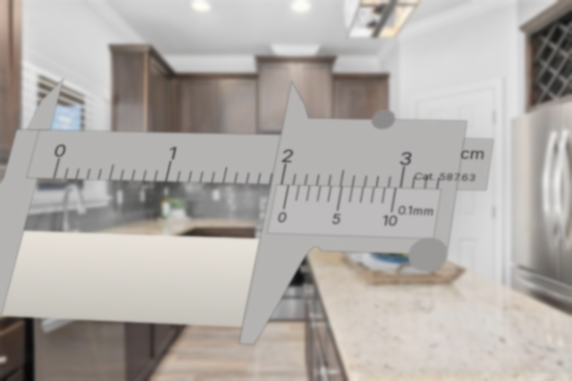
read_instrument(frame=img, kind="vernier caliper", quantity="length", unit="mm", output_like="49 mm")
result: 20.6 mm
